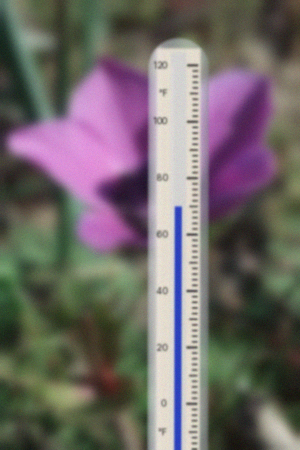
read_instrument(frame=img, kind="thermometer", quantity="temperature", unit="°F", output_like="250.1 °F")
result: 70 °F
